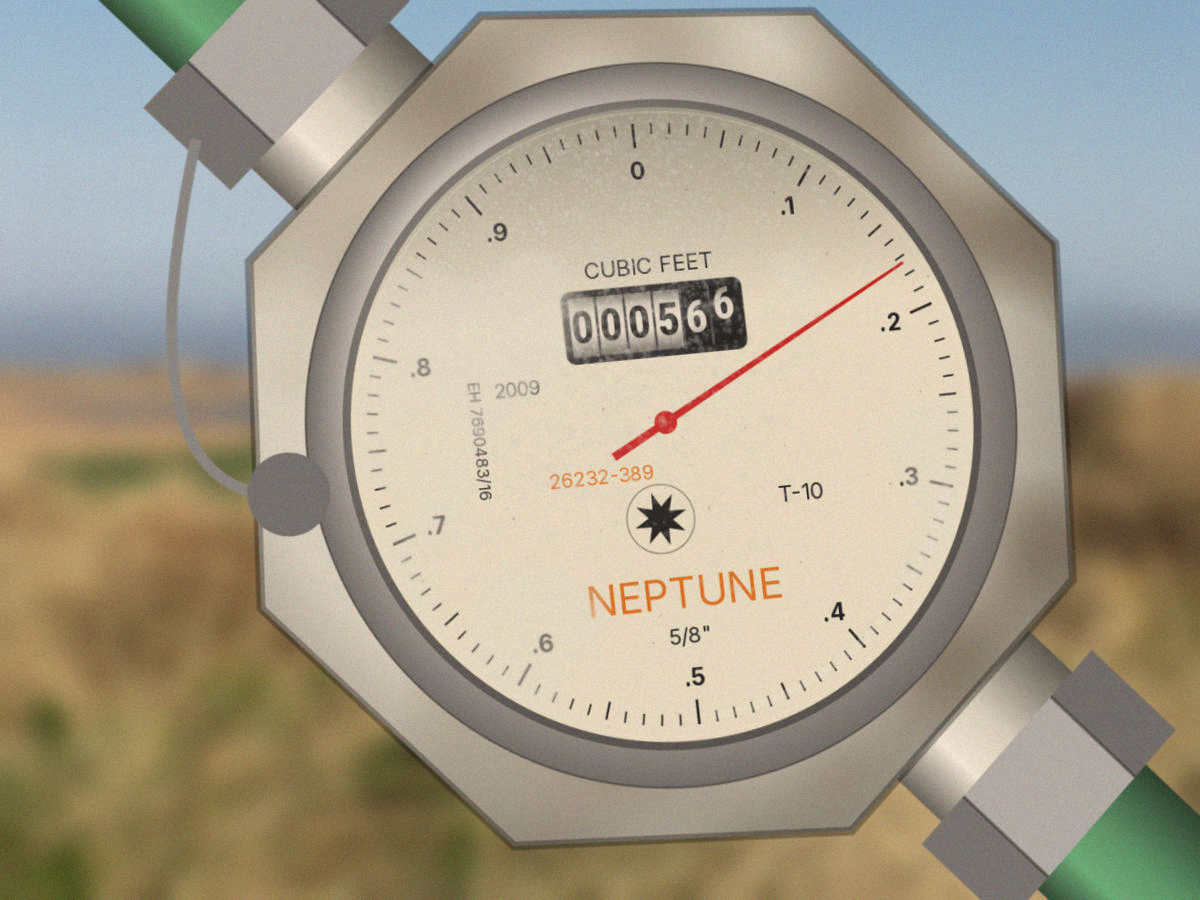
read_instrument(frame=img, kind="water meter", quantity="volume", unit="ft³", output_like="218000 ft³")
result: 566.17 ft³
